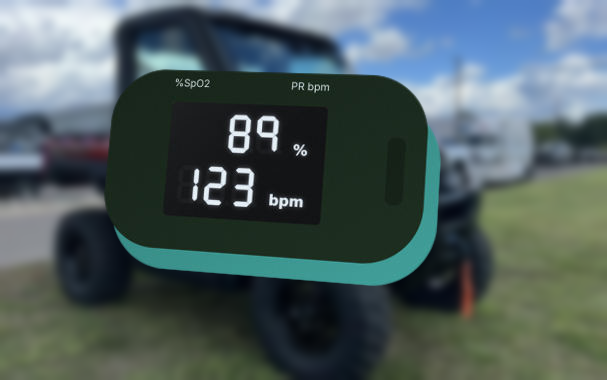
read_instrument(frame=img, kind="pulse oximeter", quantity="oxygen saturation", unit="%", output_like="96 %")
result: 89 %
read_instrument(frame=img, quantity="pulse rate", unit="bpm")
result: 123 bpm
